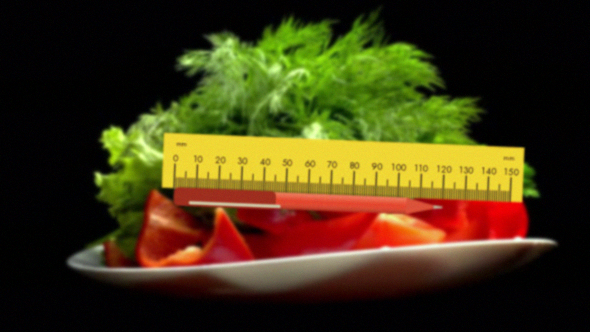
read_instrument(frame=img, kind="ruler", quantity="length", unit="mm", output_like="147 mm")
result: 120 mm
